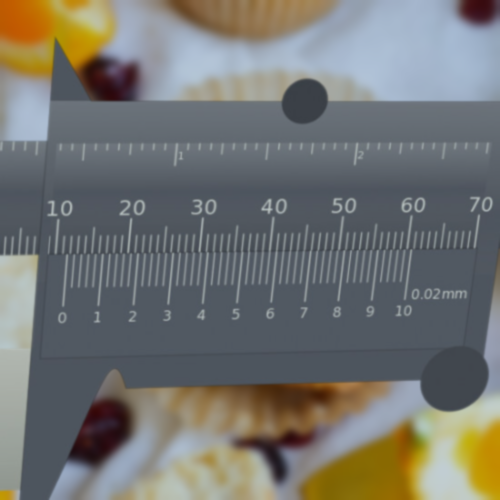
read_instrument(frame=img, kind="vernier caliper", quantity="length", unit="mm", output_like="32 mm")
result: 11.6 mm
